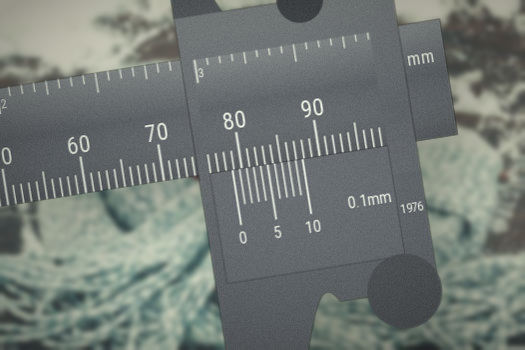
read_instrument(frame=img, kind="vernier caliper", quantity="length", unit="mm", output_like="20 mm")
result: 78.8 mm
